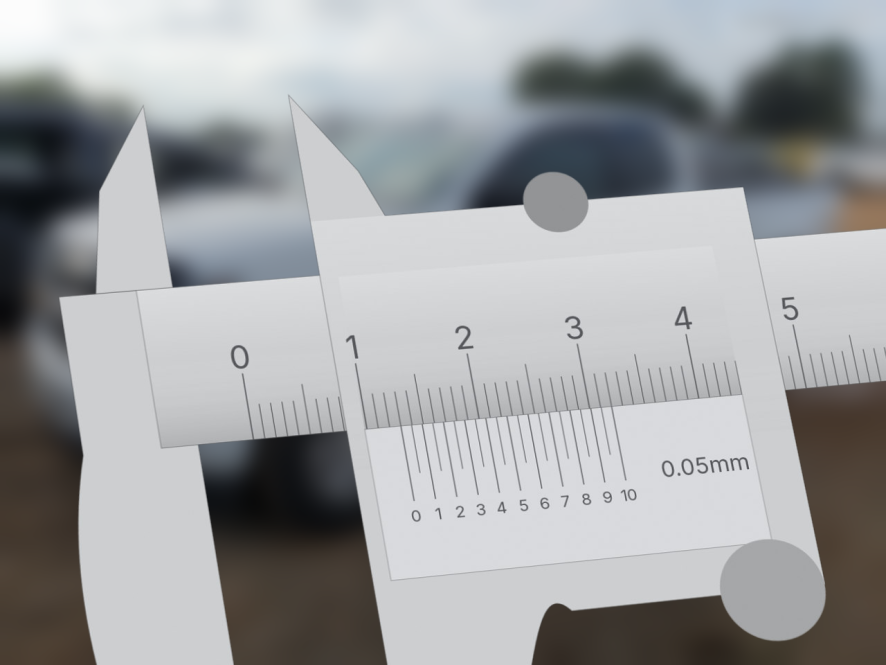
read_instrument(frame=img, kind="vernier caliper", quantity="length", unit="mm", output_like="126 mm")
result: 13.0 mm
